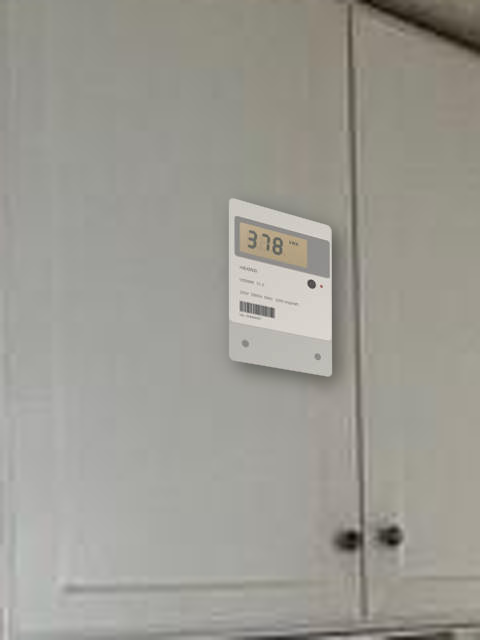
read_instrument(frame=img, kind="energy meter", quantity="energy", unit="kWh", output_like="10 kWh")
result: 378 kWh
